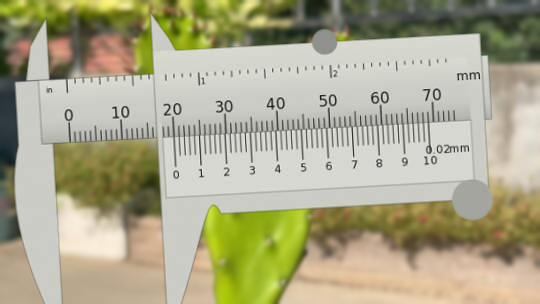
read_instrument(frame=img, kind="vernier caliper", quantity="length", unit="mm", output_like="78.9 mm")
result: 20.0 mm
